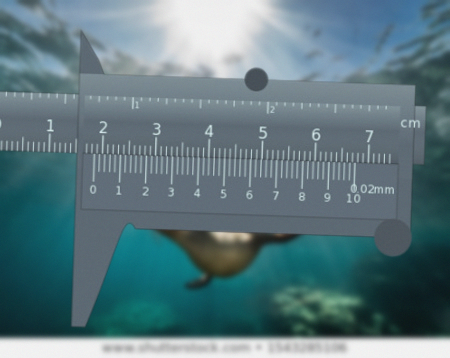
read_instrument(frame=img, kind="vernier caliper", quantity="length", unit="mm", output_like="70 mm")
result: 18.5 mm
